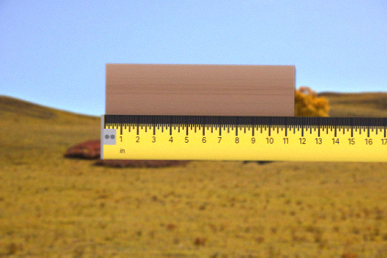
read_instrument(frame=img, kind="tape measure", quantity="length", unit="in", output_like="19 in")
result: 11.5 in
